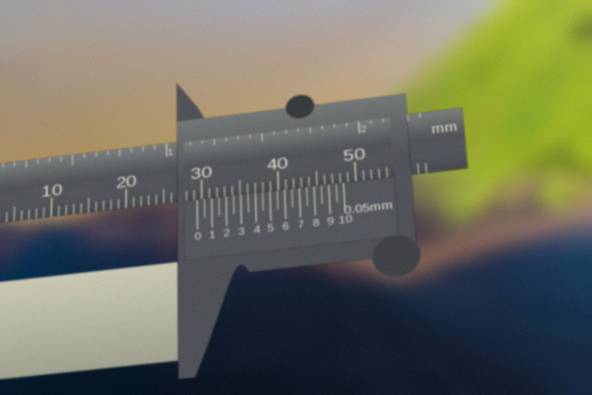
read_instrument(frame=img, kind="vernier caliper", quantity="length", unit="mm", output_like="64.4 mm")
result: 29.4 mm
